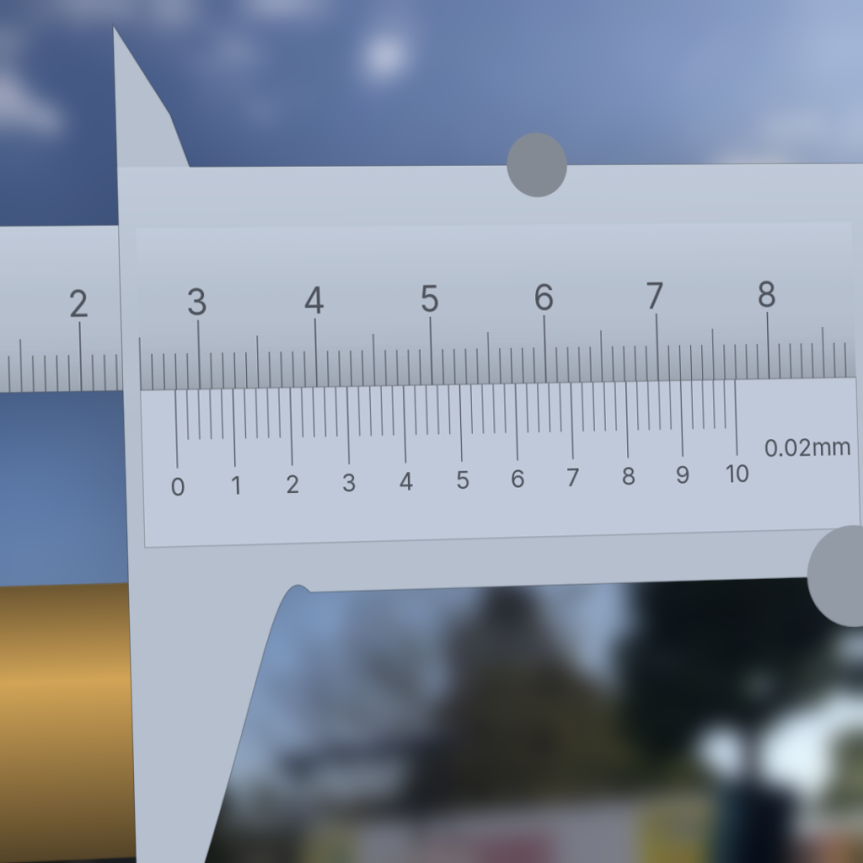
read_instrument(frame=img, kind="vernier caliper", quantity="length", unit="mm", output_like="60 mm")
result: 27.9 mm
